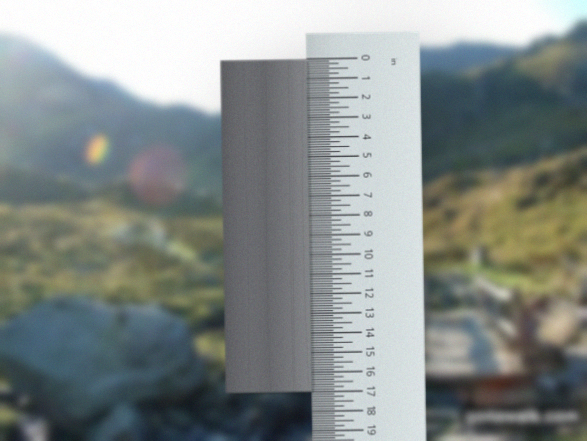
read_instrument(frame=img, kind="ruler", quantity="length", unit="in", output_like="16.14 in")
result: 17 in
